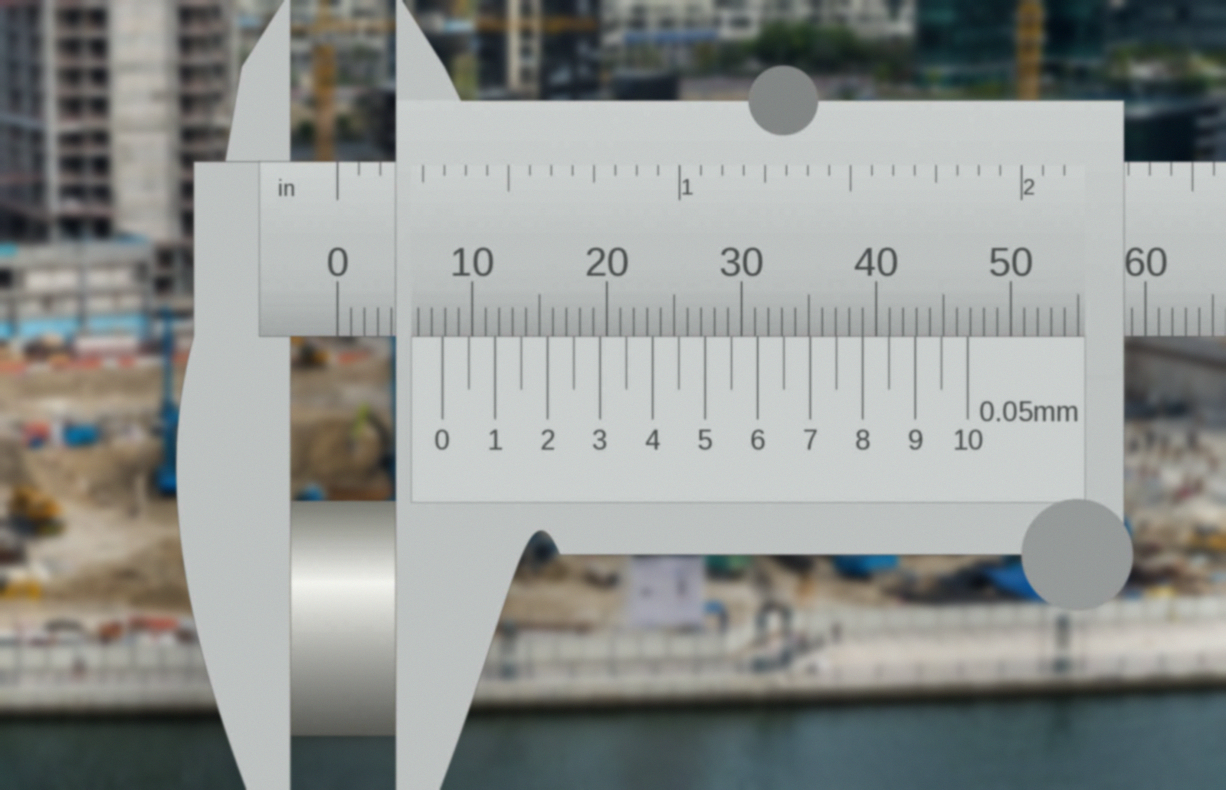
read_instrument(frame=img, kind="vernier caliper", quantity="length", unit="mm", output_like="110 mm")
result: 7.8 mm
